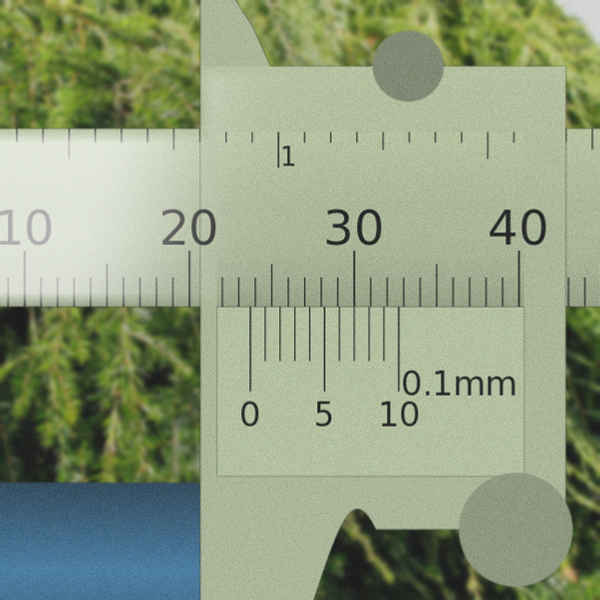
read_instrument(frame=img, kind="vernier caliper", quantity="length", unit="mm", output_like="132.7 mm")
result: 23.7 mm
